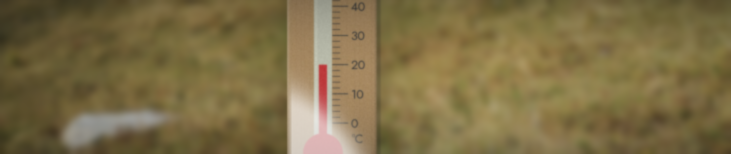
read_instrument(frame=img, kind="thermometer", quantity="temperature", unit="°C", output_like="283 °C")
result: 20 °C
